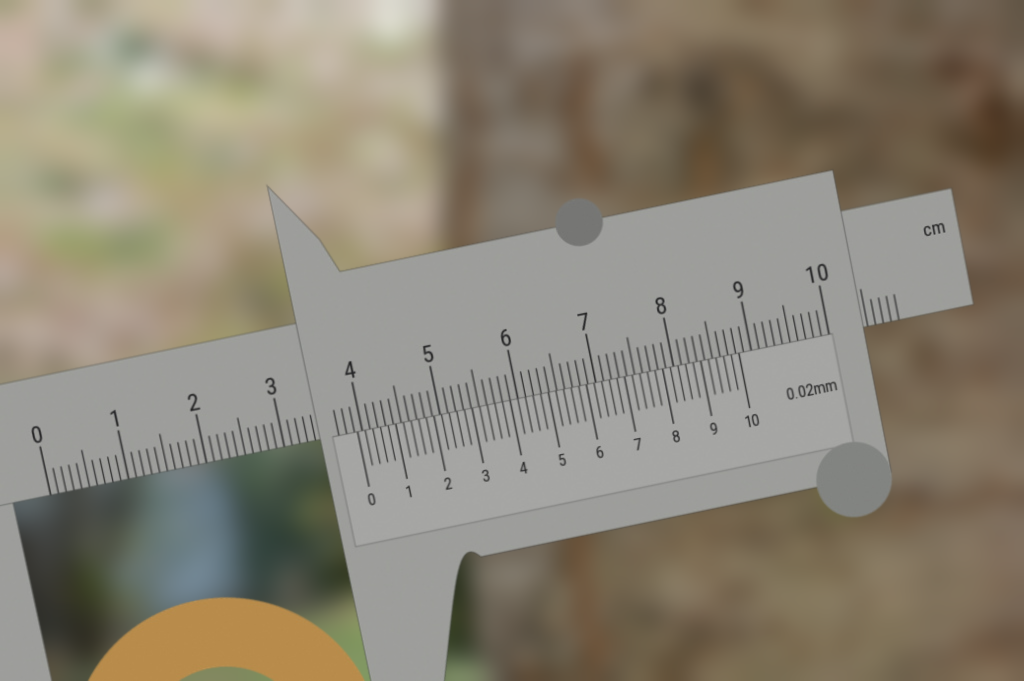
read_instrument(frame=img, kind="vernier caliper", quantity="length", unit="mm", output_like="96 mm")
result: 39.4 mm
